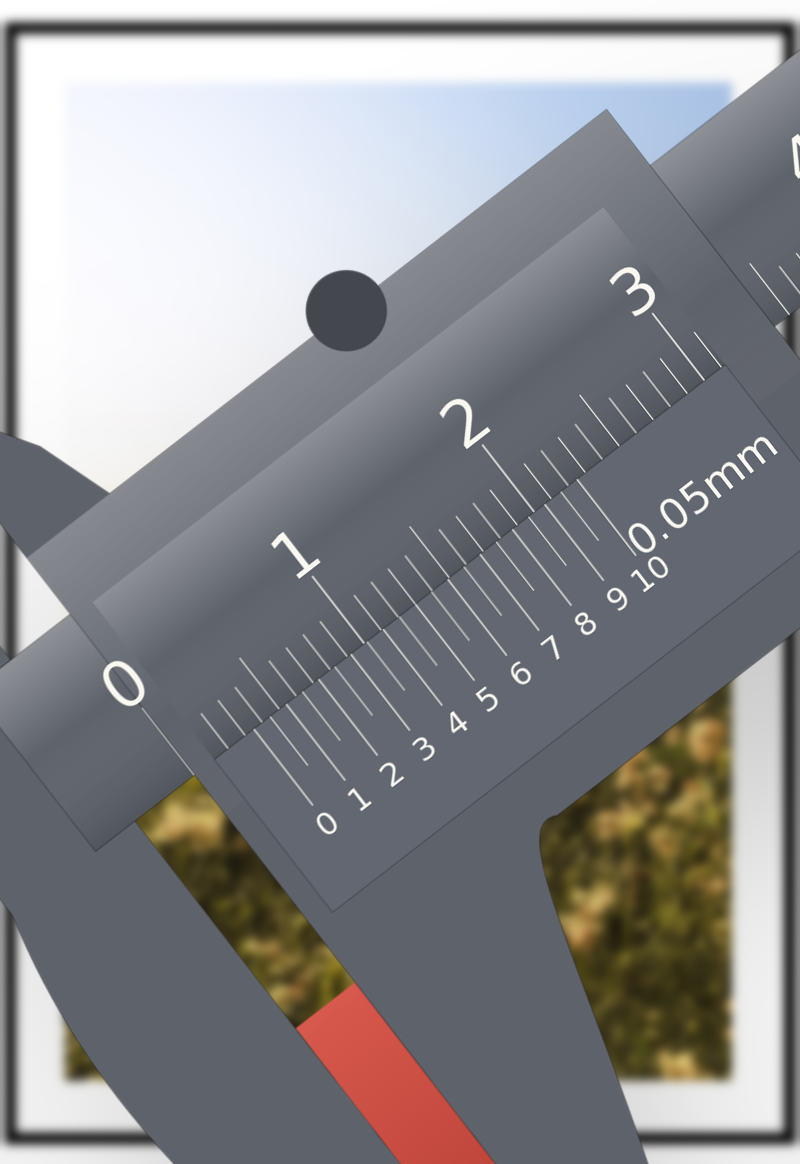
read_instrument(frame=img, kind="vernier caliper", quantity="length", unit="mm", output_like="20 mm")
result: 3.5 mm
